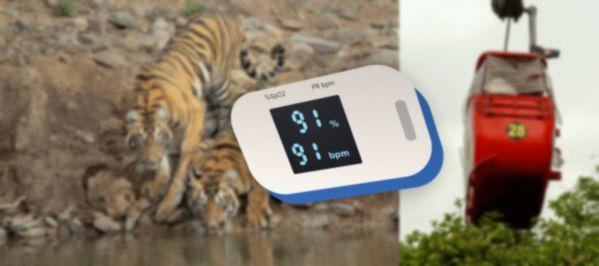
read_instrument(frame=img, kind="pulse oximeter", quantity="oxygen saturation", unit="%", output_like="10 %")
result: 91 %
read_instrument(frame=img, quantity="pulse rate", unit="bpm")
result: 91 bpm
